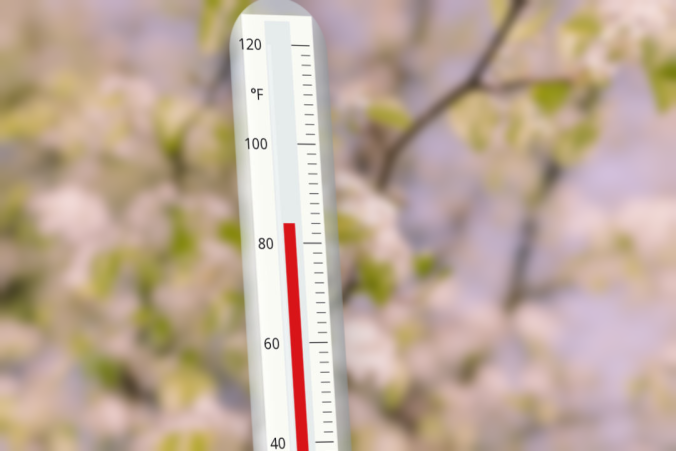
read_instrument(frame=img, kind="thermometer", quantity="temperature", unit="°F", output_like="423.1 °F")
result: 84 °F
